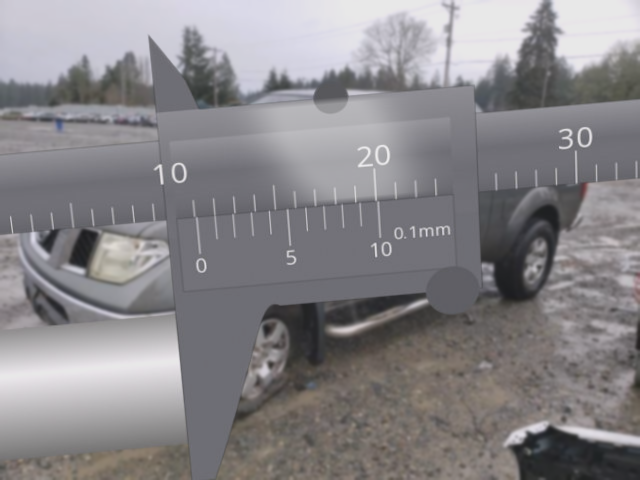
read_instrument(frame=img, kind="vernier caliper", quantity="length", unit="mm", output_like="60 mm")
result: 11.1 mm
